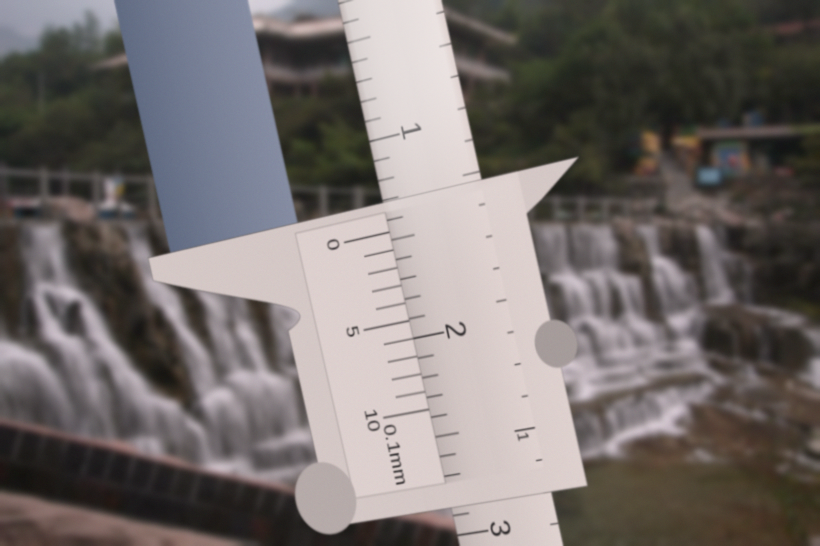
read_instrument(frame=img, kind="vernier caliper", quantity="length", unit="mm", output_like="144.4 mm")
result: 14.6 mm
